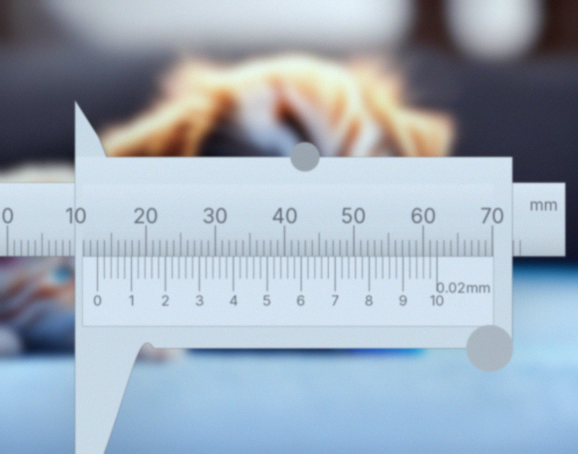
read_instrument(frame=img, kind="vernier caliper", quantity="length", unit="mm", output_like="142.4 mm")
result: 13.0 mm
